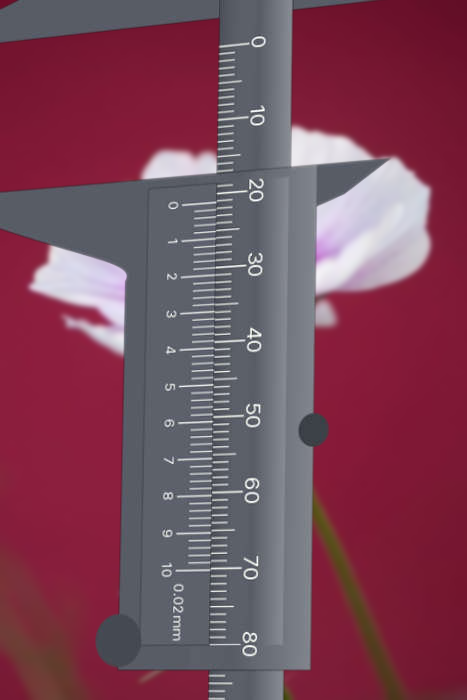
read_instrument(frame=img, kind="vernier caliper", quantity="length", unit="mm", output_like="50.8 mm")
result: 21.2 mm
